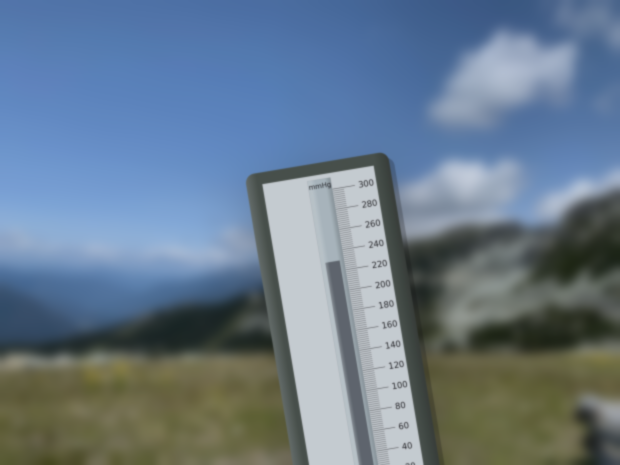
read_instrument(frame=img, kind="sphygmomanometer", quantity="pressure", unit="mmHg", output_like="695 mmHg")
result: 230 mmHg
